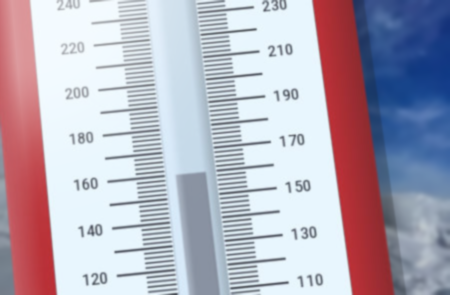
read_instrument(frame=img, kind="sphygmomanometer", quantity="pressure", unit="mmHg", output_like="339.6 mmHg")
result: 160 mmHg
